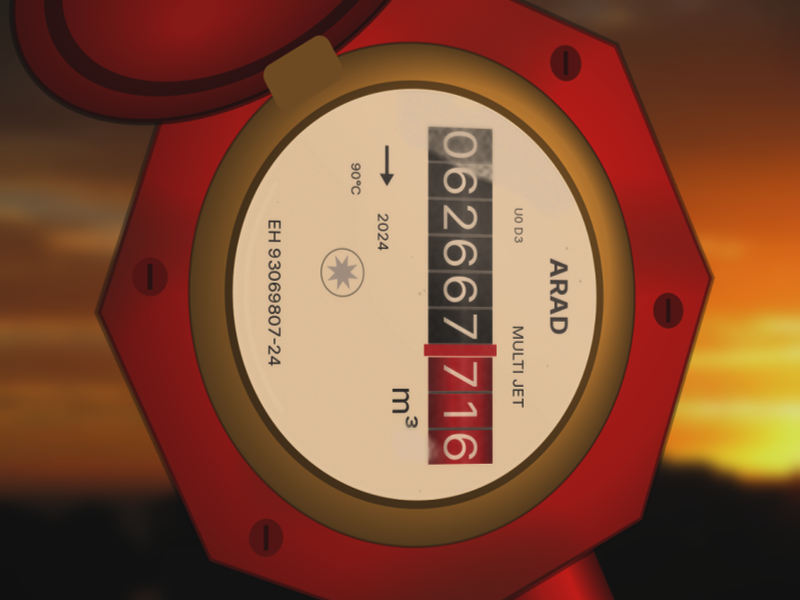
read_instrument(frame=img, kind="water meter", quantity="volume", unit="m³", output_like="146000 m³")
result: 62667.716 m³
